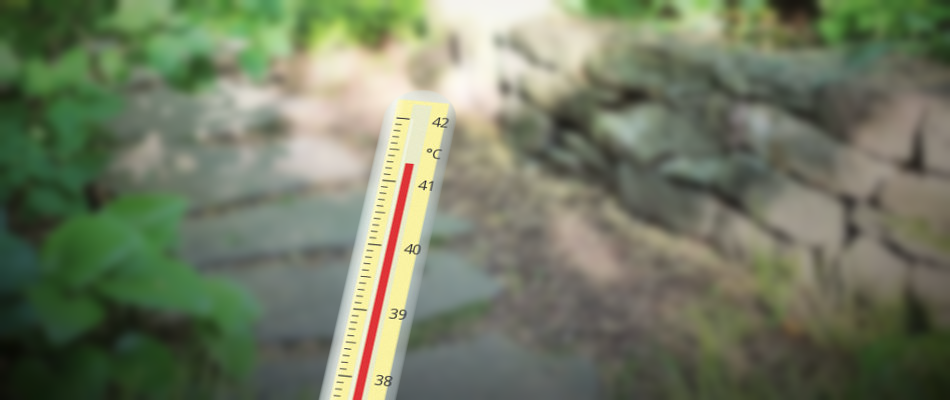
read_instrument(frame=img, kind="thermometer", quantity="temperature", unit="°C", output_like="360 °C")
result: 41.3 °C
